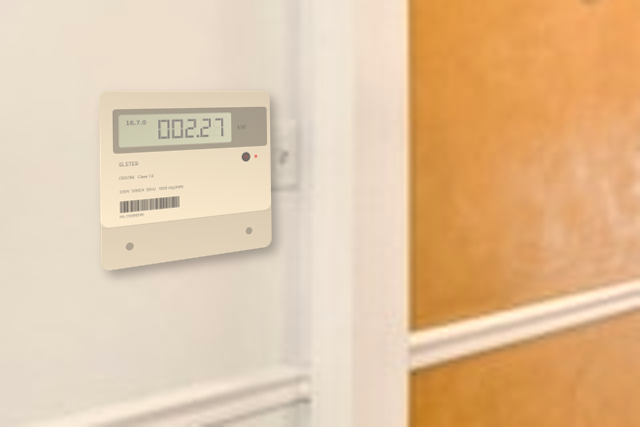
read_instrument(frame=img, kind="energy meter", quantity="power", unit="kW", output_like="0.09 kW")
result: 2.27 kW
